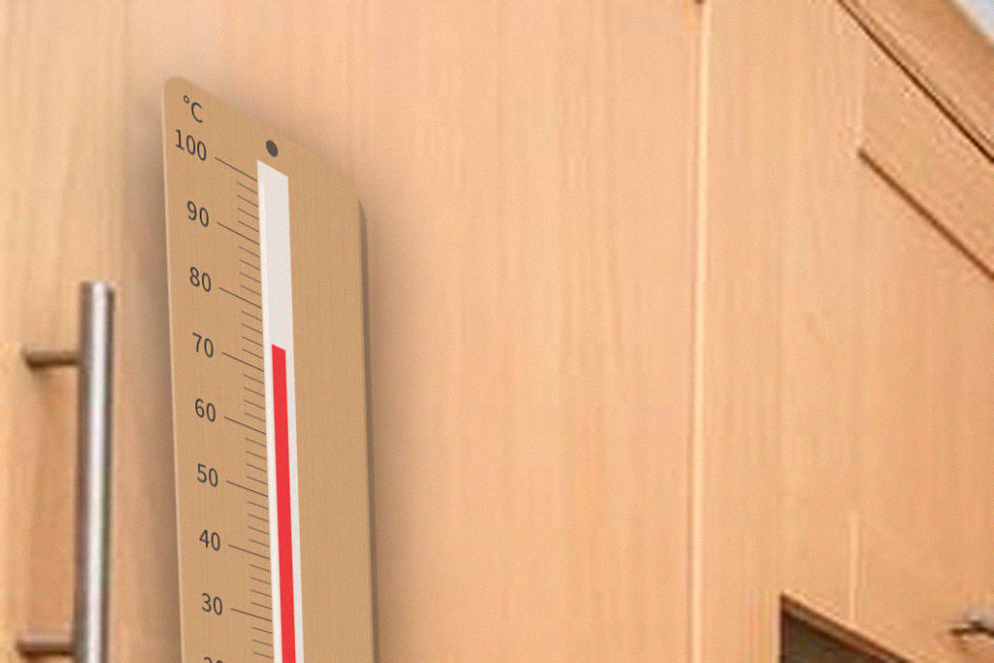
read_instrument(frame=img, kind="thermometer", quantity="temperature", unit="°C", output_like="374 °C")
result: 75 °C
